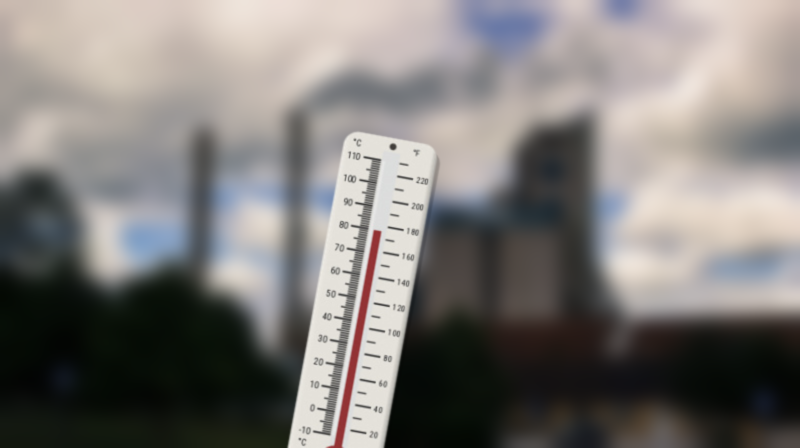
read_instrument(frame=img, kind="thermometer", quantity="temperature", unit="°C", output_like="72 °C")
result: 80 °C
